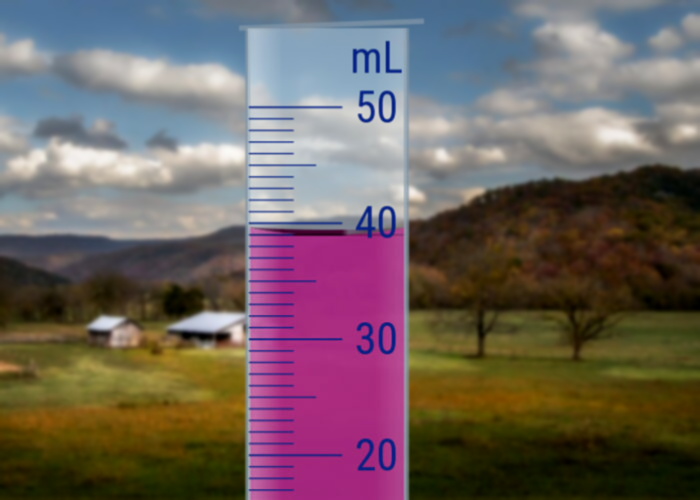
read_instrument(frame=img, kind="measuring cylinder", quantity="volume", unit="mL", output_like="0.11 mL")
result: 39 mL
